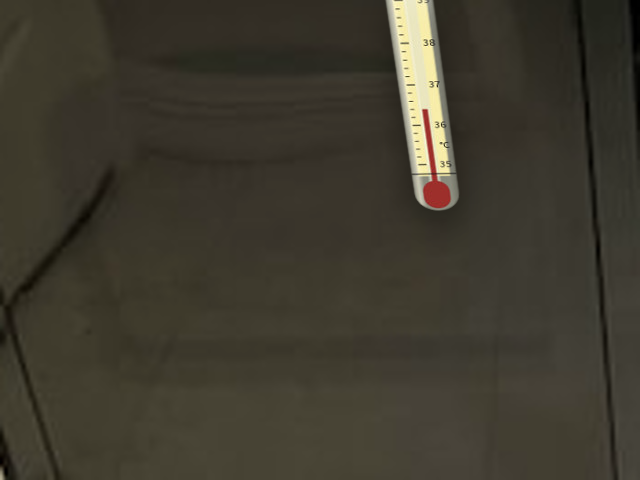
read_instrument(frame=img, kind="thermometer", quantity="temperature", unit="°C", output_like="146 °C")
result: 36.4 °C
